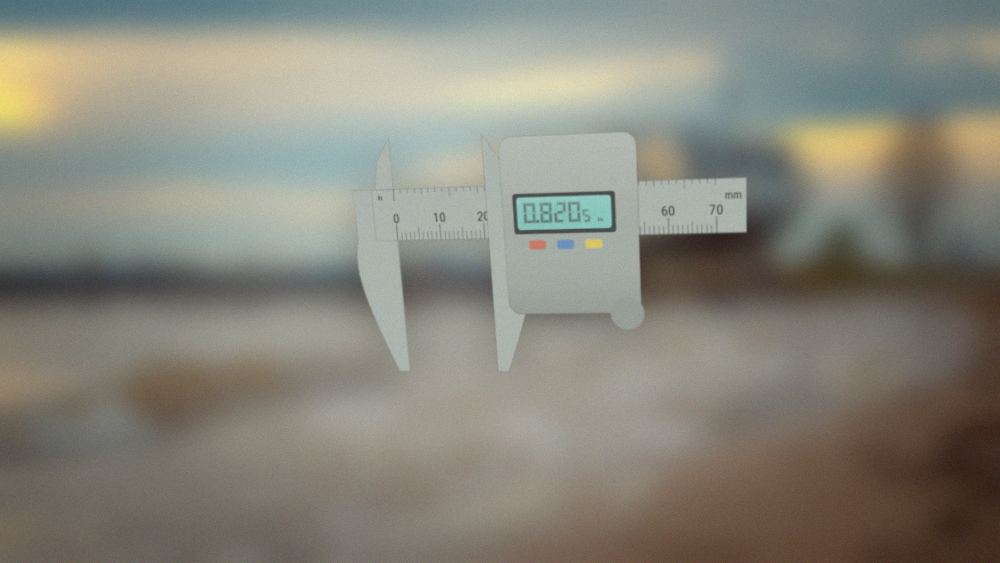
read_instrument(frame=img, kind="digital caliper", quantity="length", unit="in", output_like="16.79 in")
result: 0.8205 in
